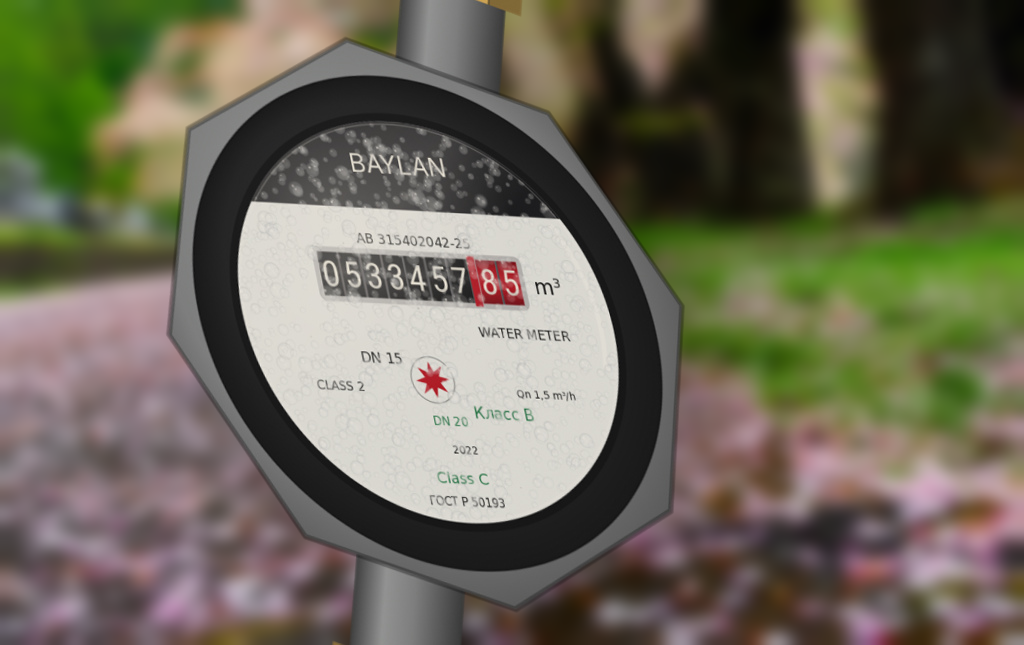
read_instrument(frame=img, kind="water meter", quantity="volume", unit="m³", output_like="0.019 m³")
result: 533457.85 m³
